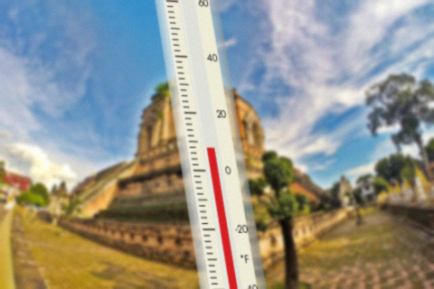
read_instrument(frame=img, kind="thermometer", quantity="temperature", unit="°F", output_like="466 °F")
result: 8 °F
